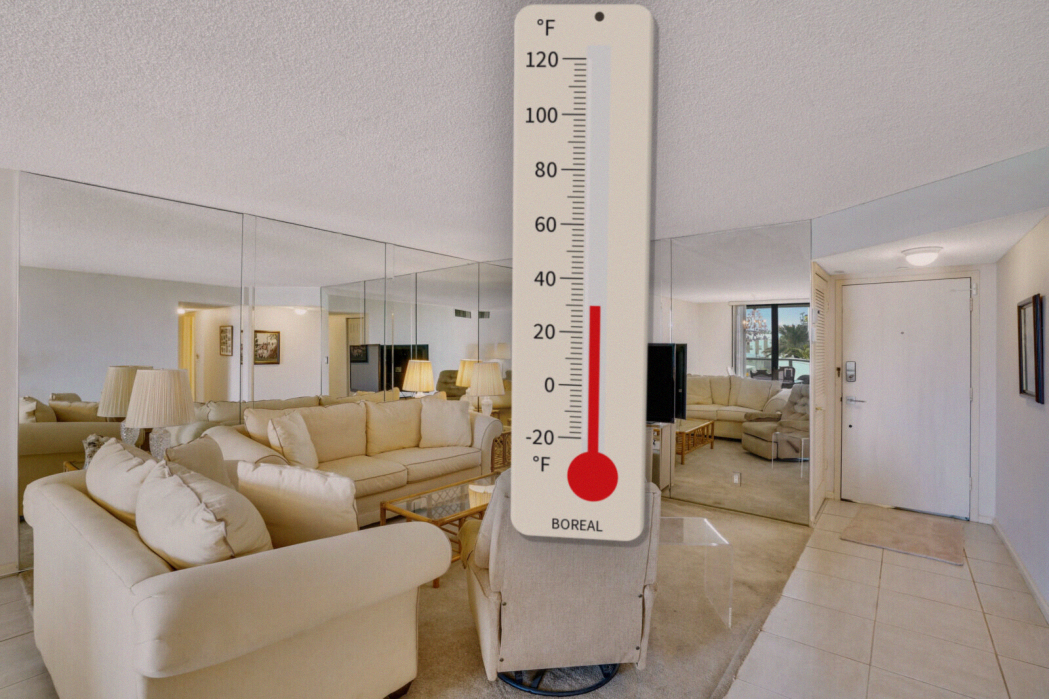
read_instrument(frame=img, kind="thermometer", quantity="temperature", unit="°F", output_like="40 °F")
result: 30 °F
